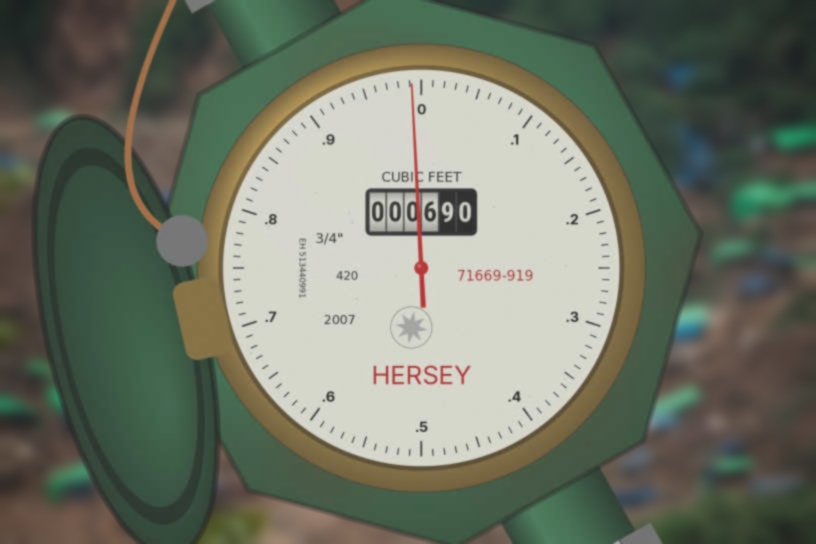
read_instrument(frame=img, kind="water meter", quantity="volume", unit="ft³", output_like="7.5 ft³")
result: 689.99 ft³
